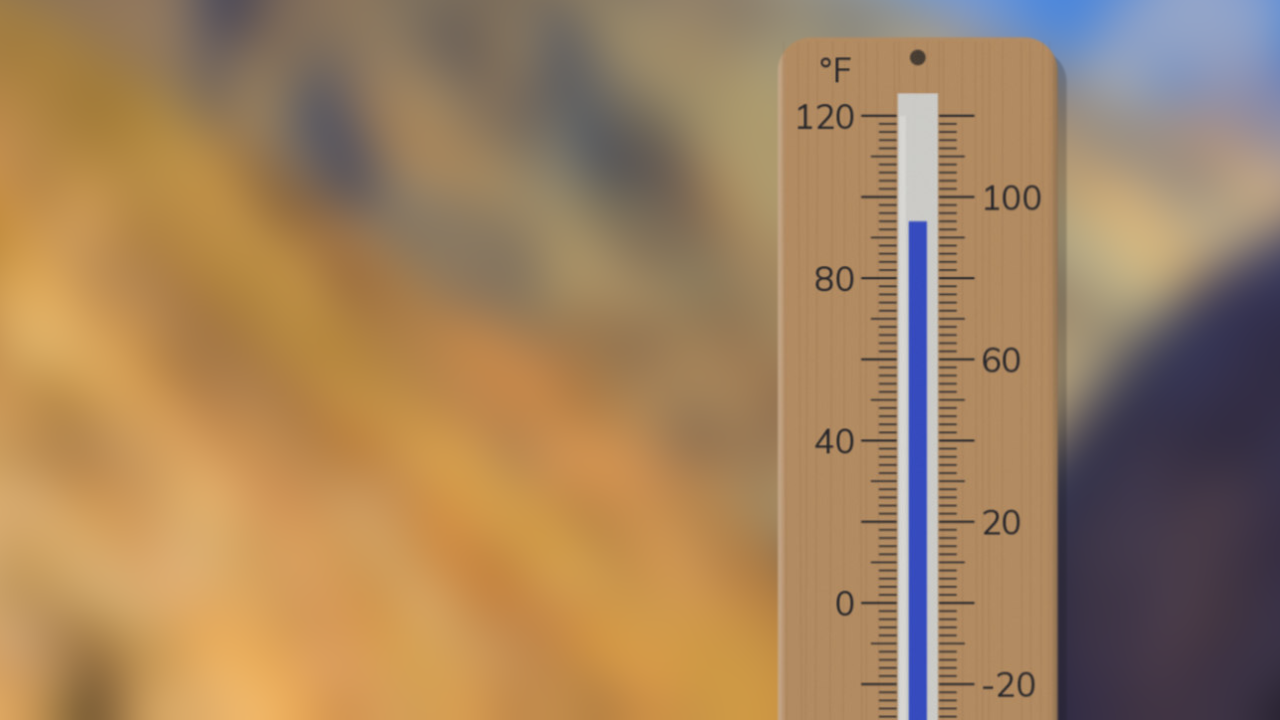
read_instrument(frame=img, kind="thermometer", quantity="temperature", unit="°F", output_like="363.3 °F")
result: 94 °F
